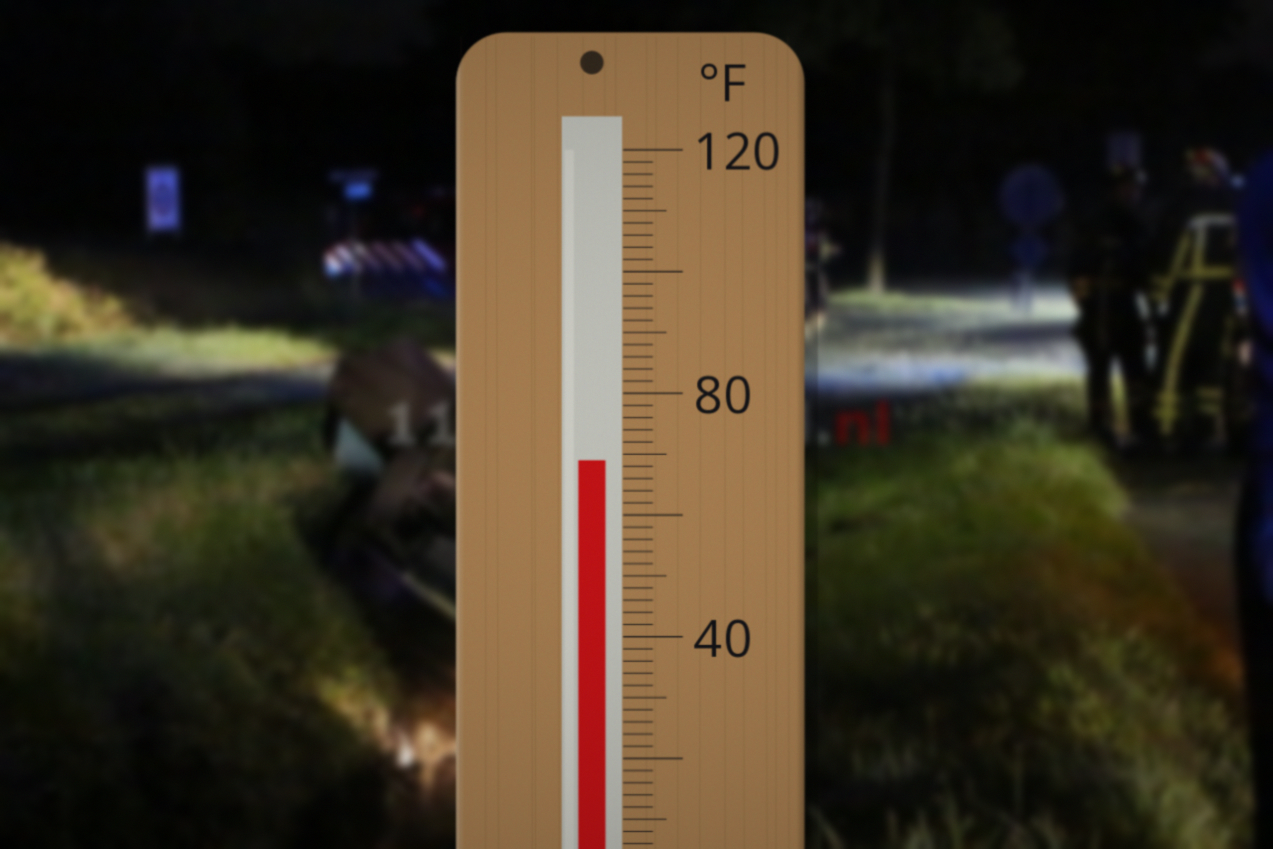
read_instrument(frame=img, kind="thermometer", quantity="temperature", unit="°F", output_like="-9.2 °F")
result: 69 °F
